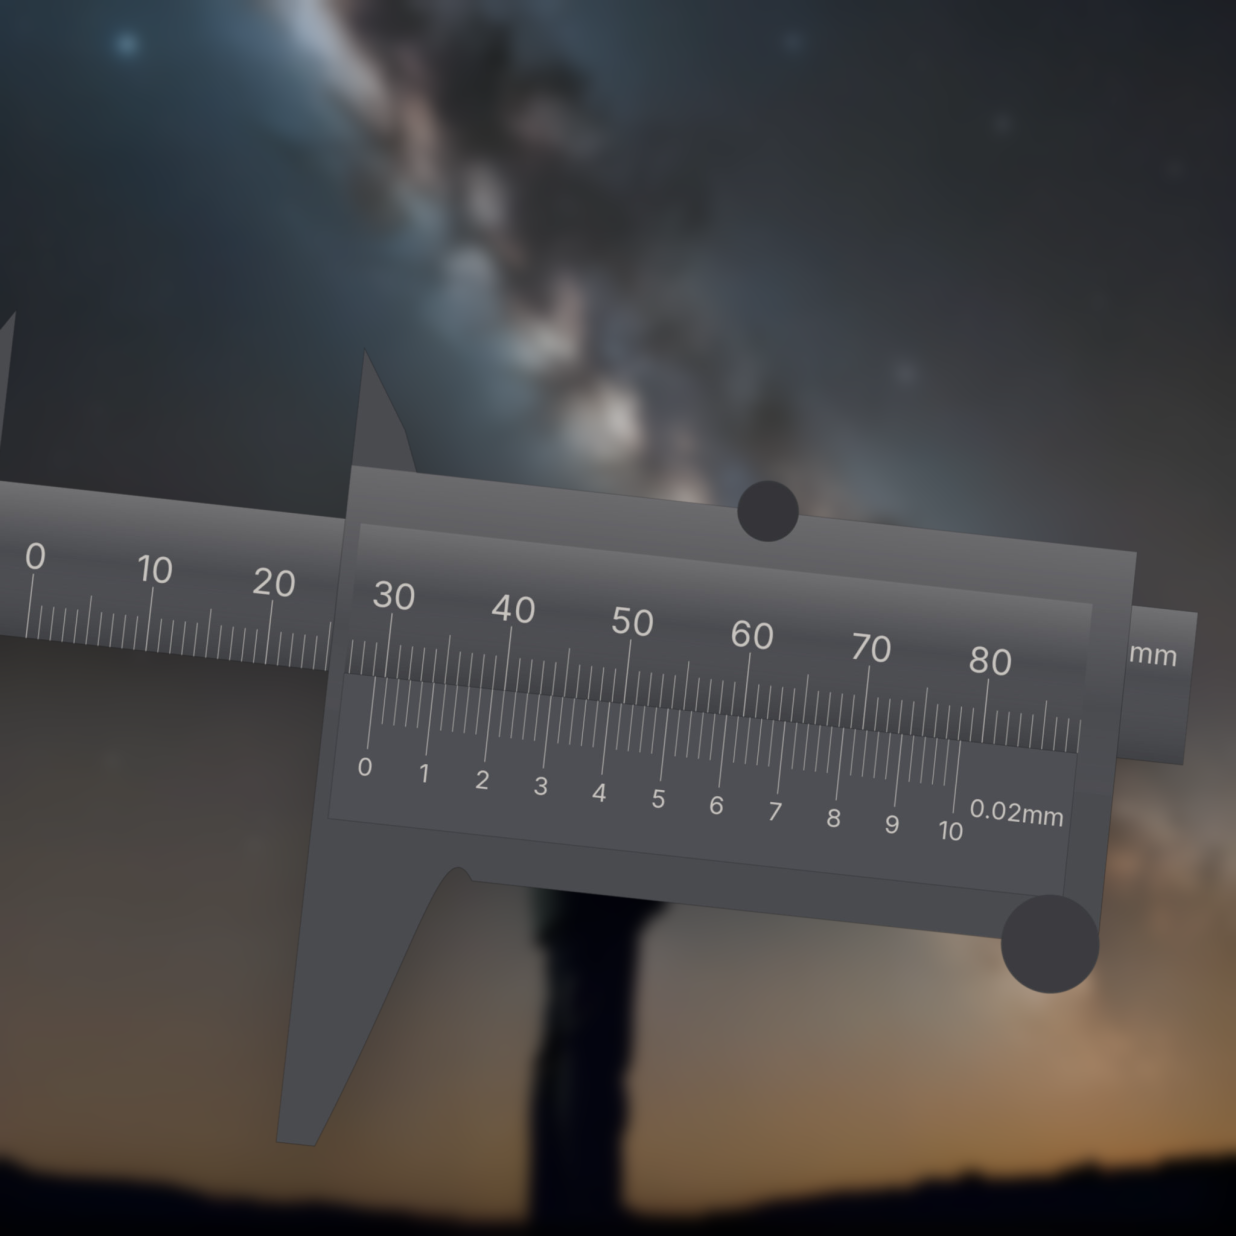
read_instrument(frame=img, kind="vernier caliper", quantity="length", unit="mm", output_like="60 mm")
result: 29.2 mm
